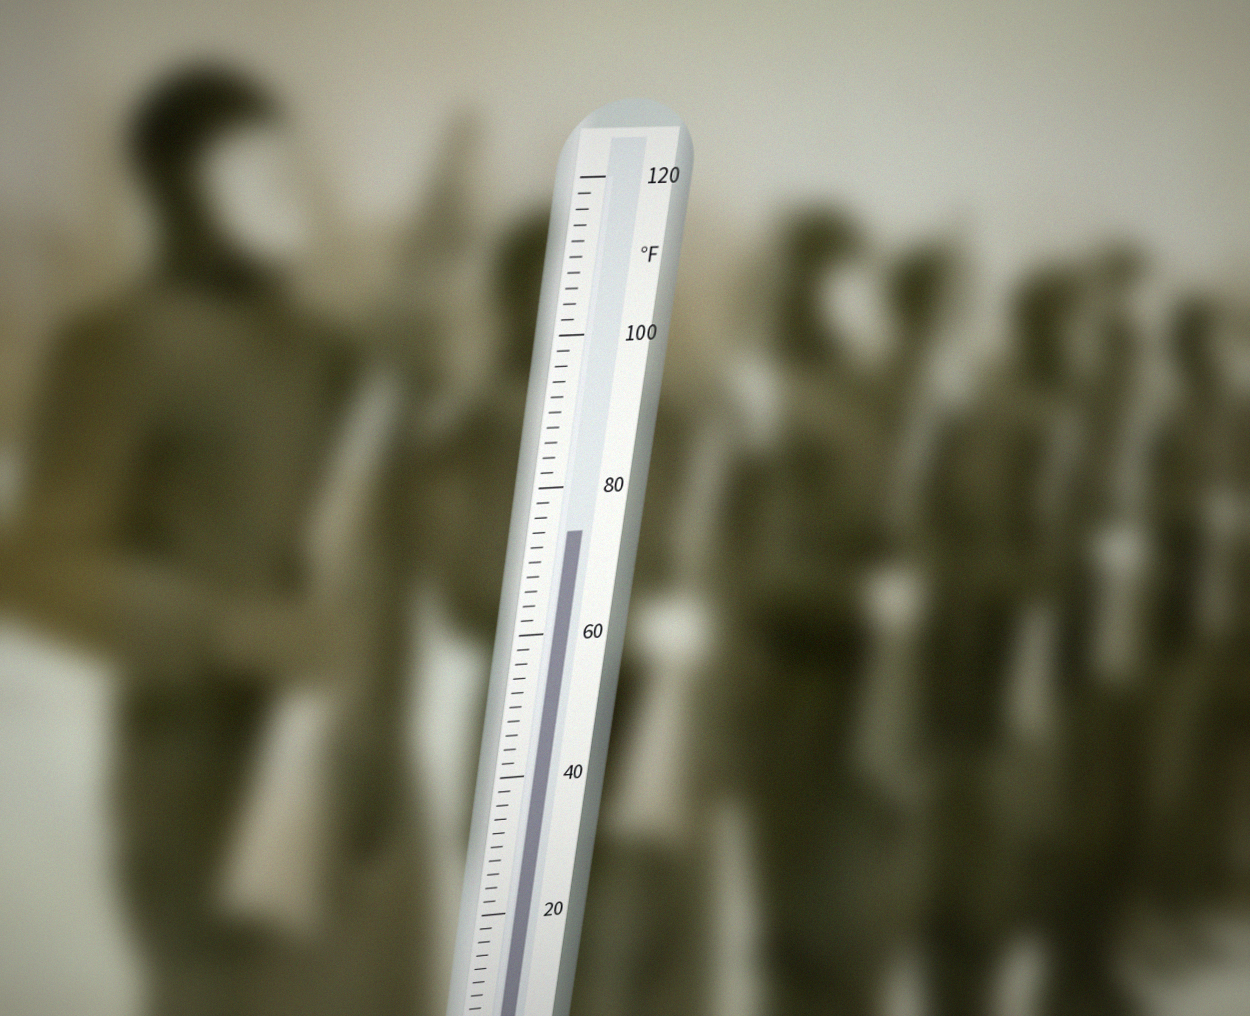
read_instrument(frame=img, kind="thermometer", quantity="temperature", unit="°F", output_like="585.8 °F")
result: 74 °F
